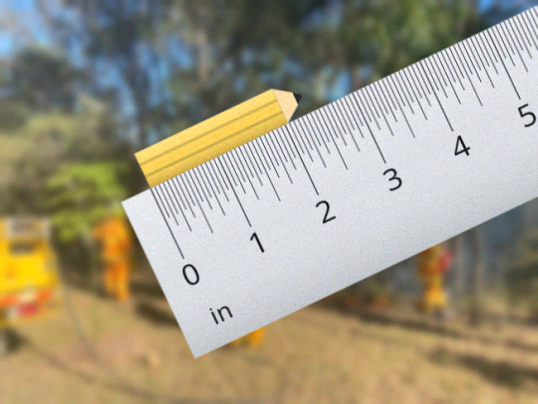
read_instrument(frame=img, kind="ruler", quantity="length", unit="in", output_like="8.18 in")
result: 2.375 in
